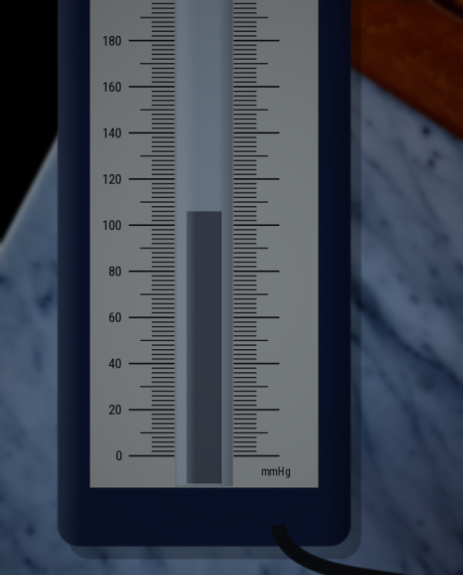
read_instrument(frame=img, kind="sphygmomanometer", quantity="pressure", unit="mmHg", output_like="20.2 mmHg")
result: 106 mmHg
